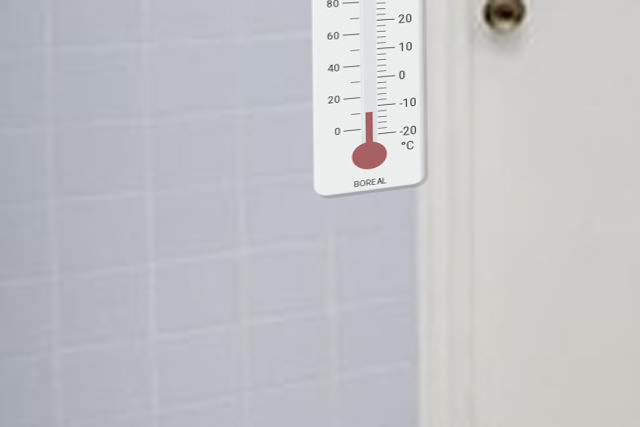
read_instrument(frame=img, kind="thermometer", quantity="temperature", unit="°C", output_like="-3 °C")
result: -12 °C
